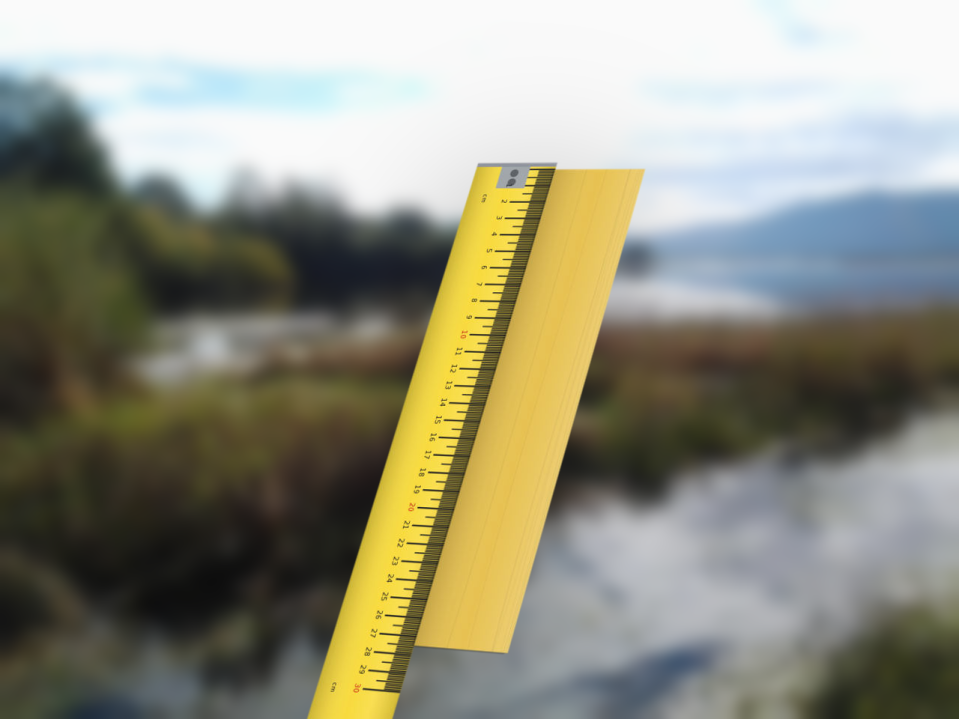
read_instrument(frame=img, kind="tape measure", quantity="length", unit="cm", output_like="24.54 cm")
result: 27.5 cm
